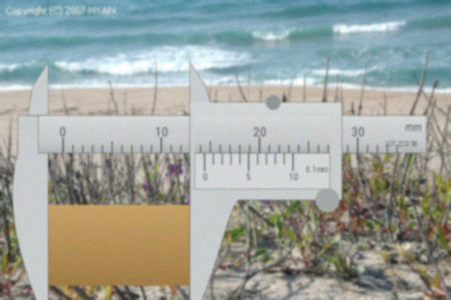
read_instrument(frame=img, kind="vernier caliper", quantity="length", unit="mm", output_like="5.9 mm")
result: 14.4 mm
